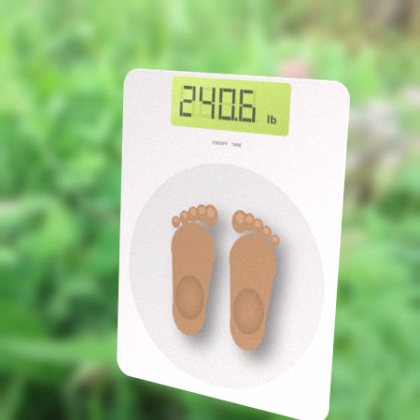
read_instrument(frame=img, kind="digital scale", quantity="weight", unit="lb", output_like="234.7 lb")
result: 240.6 lb
